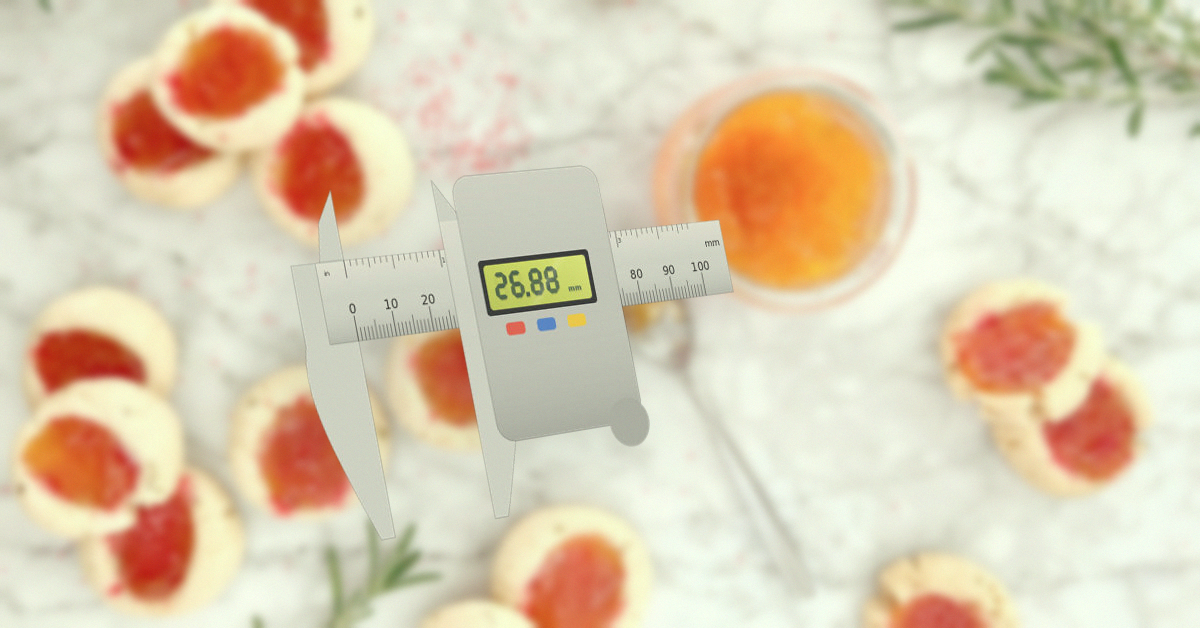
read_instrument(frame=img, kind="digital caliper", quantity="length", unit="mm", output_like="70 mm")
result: 26.88 mm
